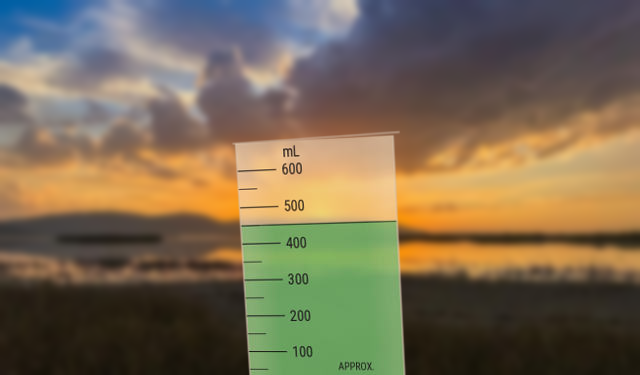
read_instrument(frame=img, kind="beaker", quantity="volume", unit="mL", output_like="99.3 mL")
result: 450 mL
